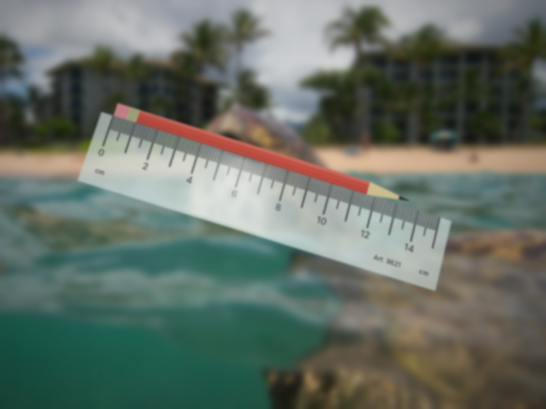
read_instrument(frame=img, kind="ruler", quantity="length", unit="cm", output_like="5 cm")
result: 13.5 cm
